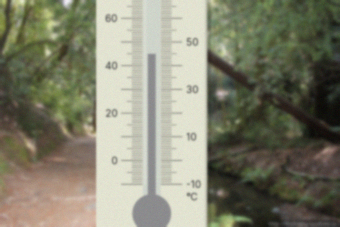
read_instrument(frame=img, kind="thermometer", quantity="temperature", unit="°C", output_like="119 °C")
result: 45 °C
